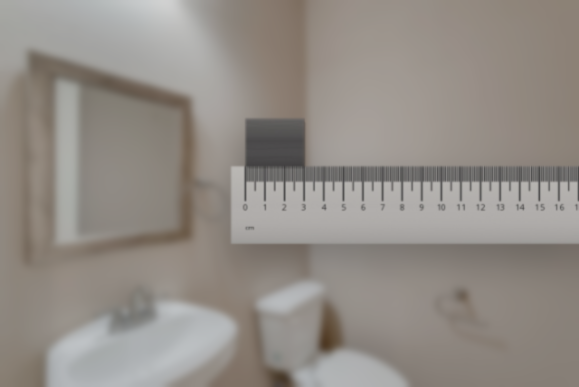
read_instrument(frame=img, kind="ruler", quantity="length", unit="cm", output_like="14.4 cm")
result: 3 cm
